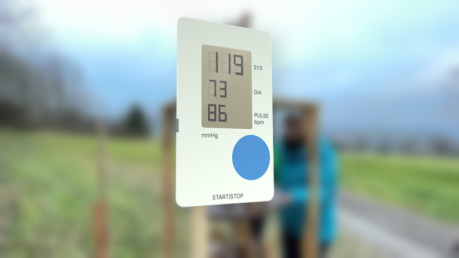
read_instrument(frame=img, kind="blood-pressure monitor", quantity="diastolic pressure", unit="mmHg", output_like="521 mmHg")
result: 73 mmHg
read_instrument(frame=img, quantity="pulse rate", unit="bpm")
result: 86 bpm
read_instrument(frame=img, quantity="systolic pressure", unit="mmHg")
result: 119 mmHg
